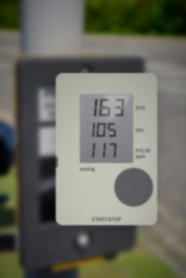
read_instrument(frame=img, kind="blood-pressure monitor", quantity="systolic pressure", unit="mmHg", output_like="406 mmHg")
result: 163 mmHg
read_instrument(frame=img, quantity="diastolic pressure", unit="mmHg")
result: 105 mmHg
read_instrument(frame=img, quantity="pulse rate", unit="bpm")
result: 117 bpm
